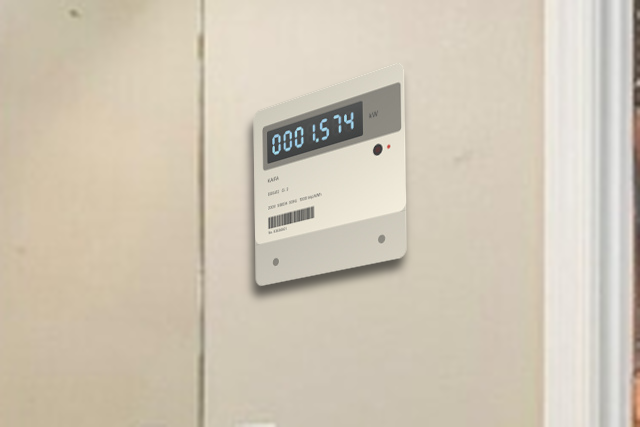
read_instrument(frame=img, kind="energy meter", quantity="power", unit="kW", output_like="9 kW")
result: 1.574 kW
